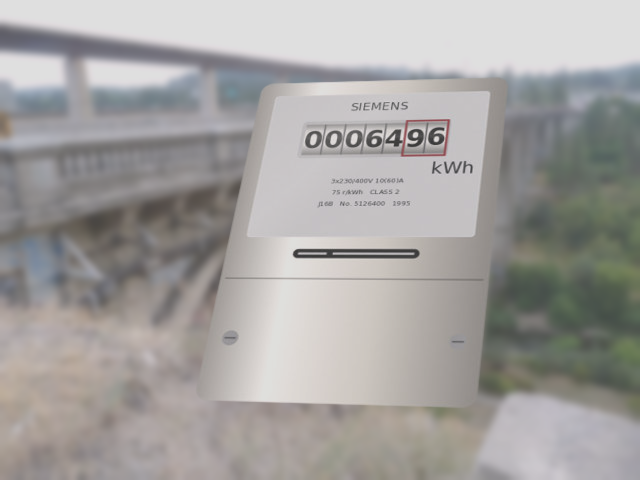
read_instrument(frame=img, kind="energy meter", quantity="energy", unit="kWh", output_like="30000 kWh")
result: 64.96 kWh
